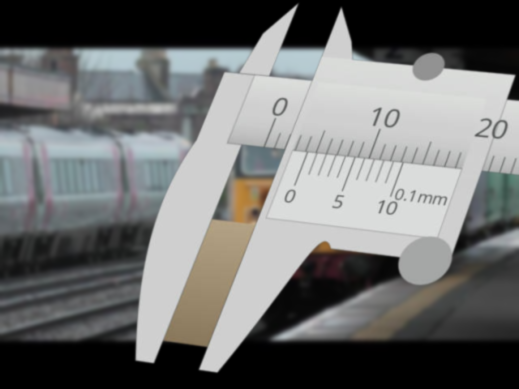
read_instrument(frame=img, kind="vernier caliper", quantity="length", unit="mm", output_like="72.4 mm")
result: 4.2 mm
